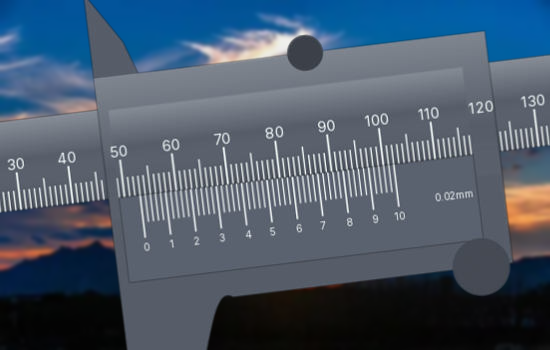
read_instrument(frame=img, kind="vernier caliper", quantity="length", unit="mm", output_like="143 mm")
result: 53.0 mm
